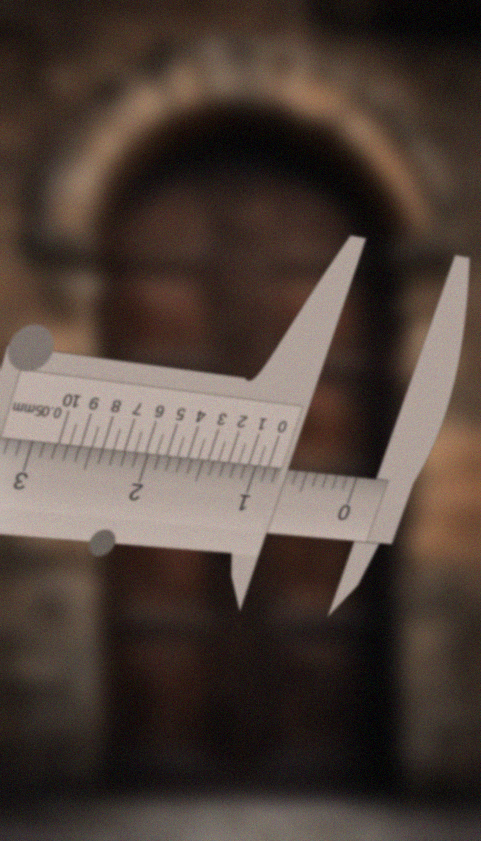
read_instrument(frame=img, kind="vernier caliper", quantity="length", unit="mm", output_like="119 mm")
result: 8.8 mm
